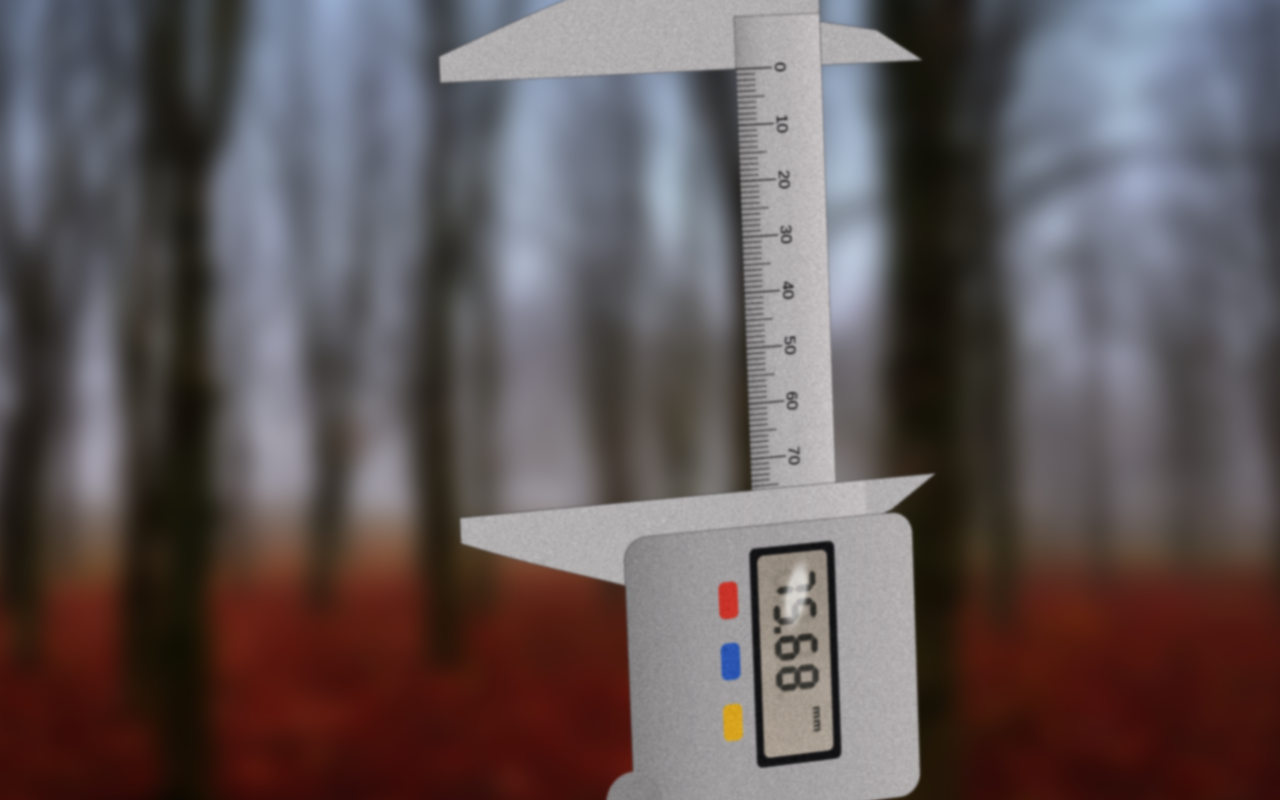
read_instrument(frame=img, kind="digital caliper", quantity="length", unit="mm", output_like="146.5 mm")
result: 75.68 mm
